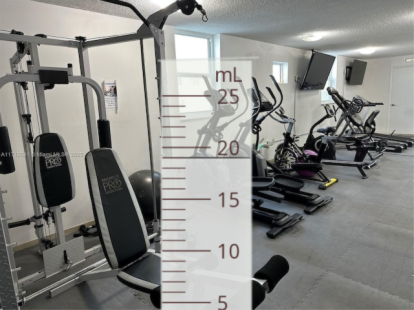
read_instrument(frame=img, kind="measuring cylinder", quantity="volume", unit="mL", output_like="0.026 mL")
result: 19 mL
